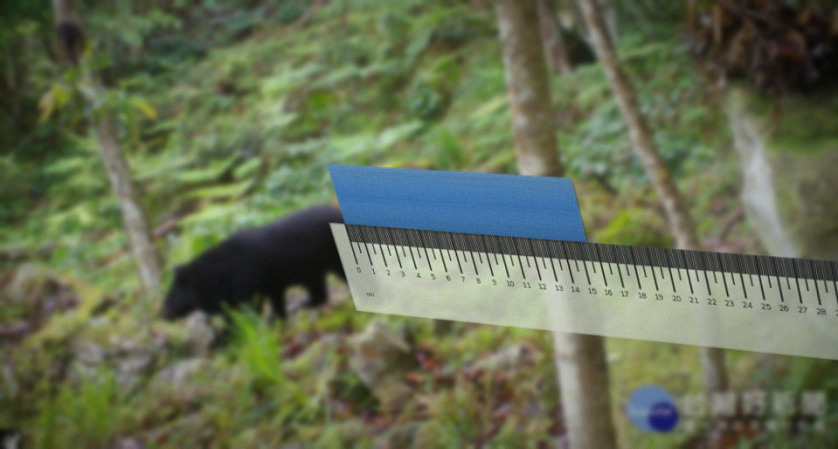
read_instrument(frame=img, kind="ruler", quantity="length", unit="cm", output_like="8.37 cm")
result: 15.5 cm
